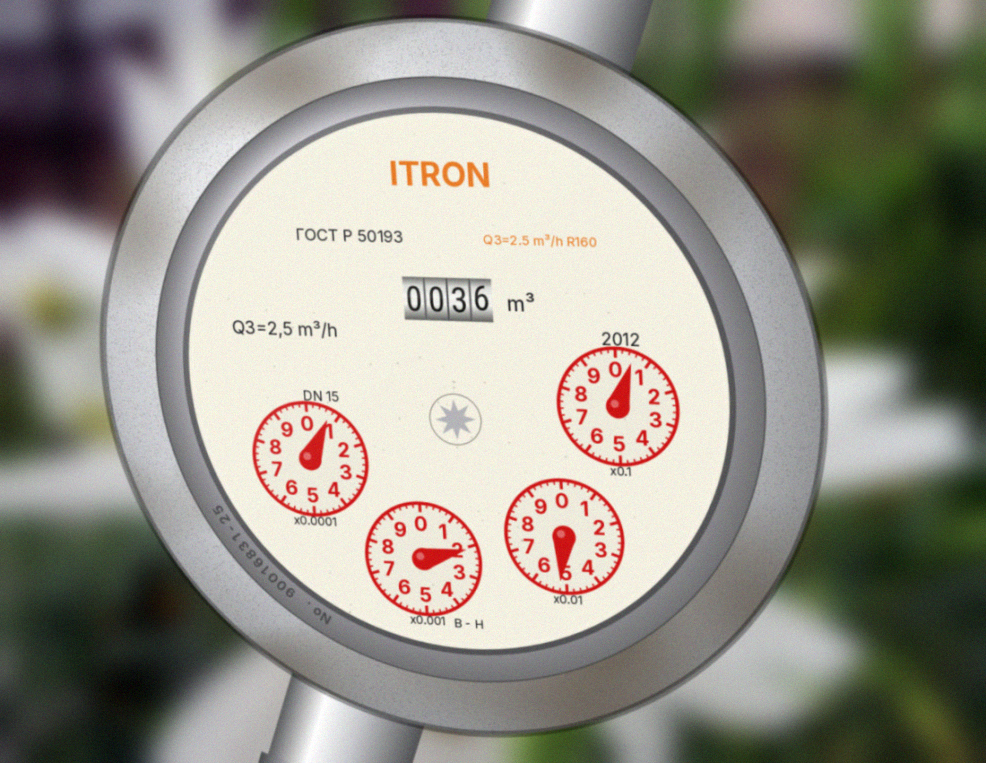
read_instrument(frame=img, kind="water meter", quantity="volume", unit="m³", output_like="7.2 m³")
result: 36.0520 m³
